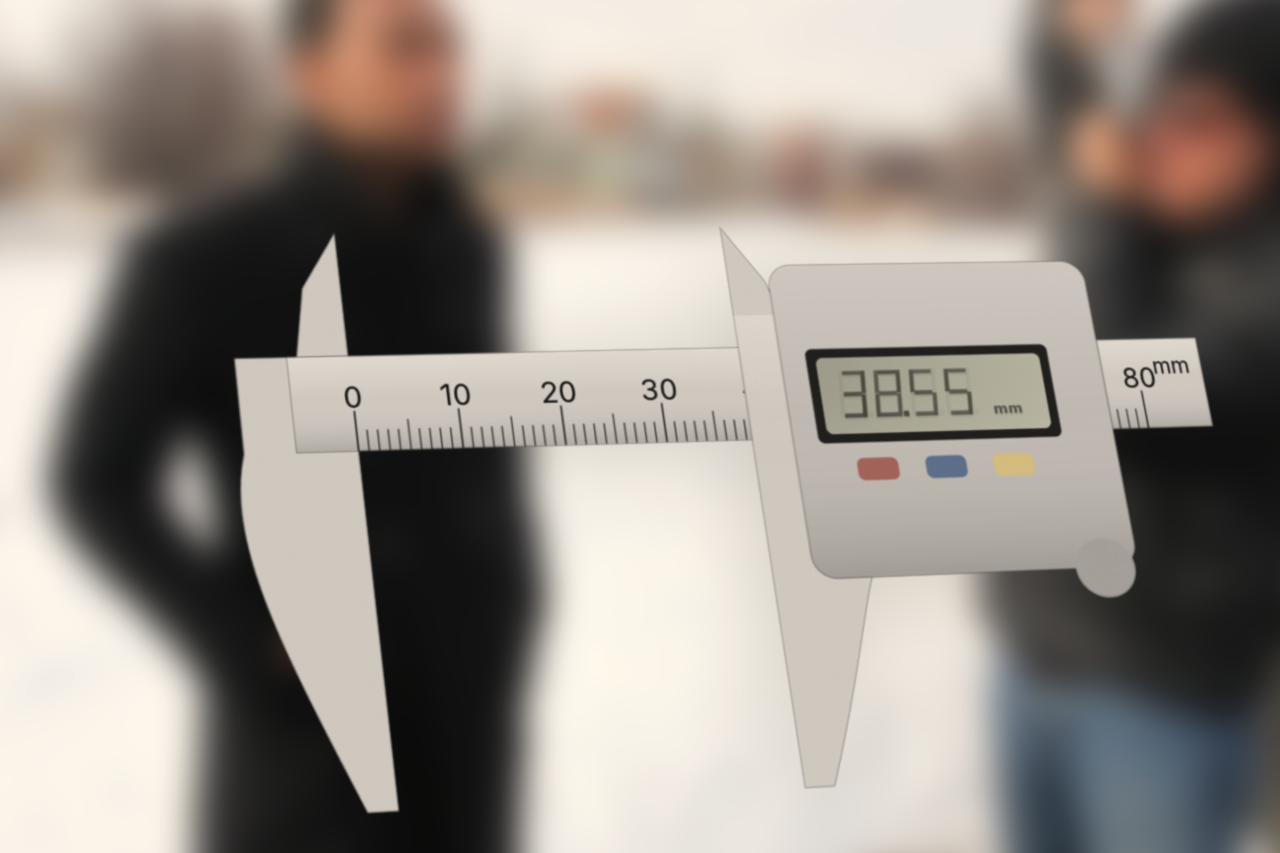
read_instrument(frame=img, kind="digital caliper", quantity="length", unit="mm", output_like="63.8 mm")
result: 38.55 mm
